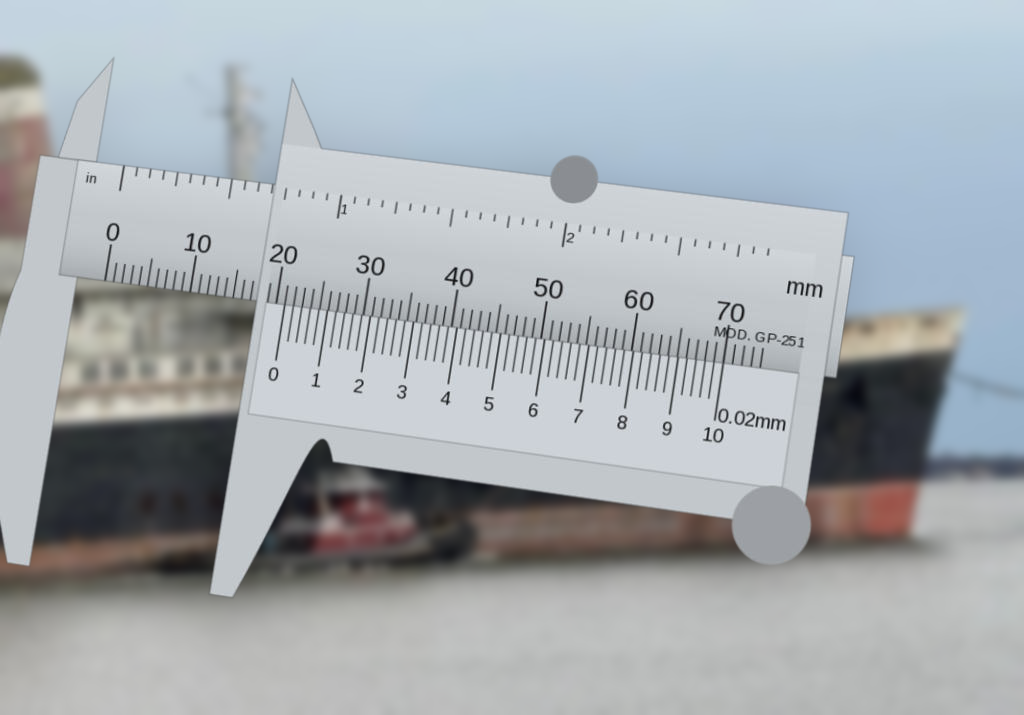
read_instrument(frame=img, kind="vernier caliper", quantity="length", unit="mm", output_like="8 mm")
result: 21.0 mm
